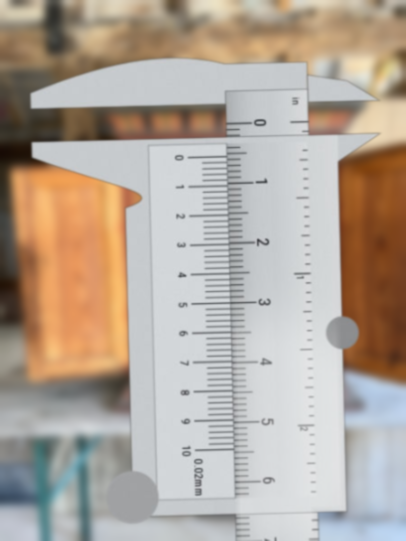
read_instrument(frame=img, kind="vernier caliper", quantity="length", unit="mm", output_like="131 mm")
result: 5.5 mm
